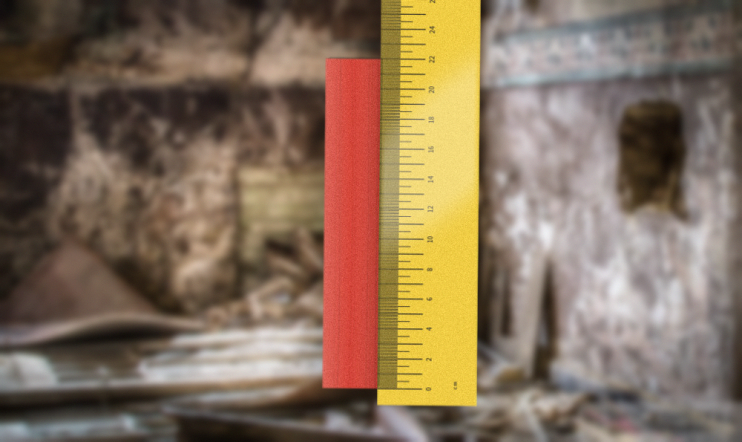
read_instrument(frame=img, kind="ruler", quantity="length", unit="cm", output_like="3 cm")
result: 22 cm
